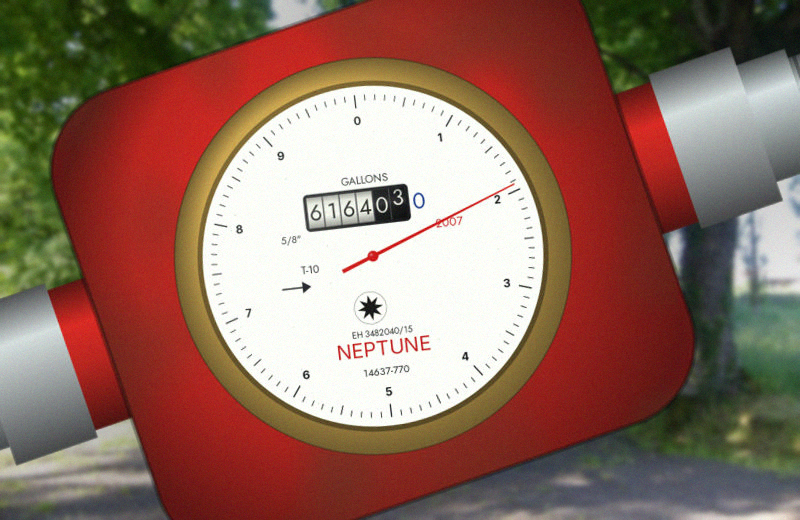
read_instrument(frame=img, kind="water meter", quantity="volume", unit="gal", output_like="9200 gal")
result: 6164031.9 gal
